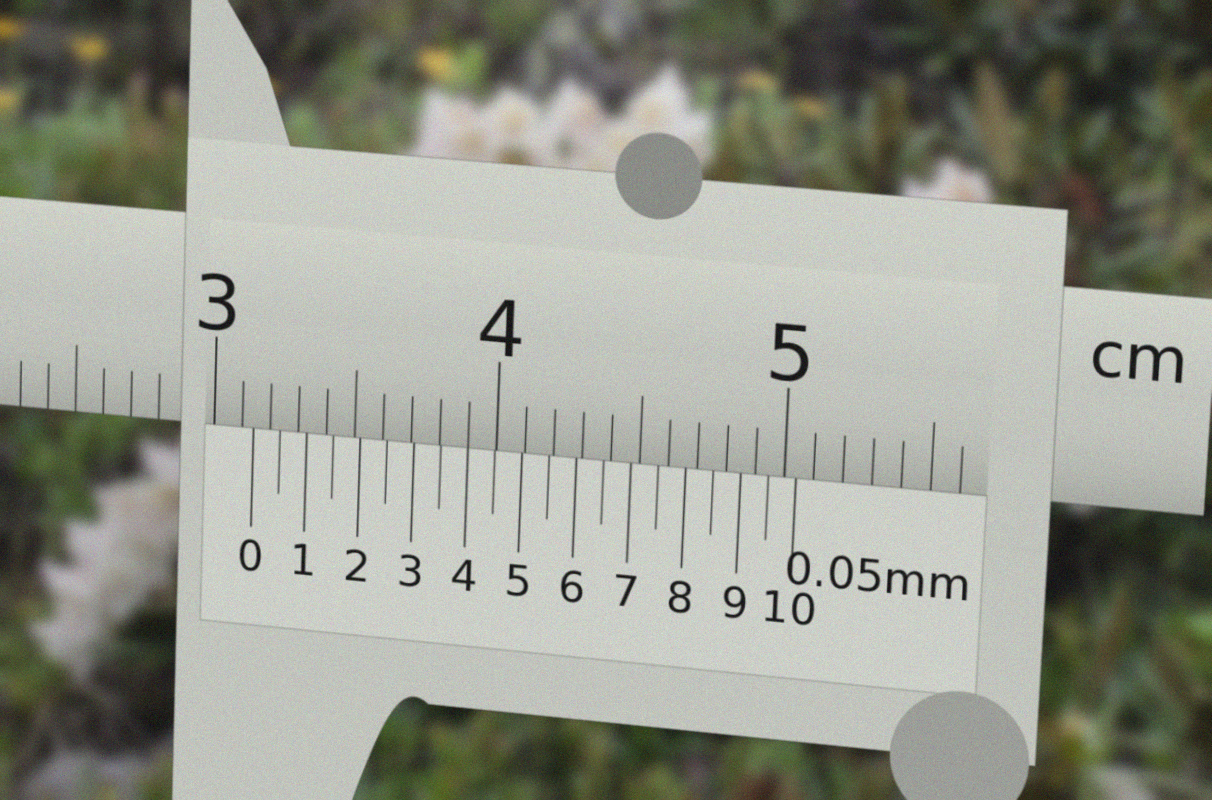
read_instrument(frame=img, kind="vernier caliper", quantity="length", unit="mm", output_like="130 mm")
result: 31.40 mm
